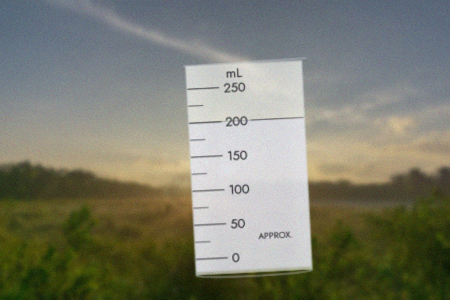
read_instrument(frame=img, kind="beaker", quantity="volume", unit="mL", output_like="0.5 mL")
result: 200 mL
